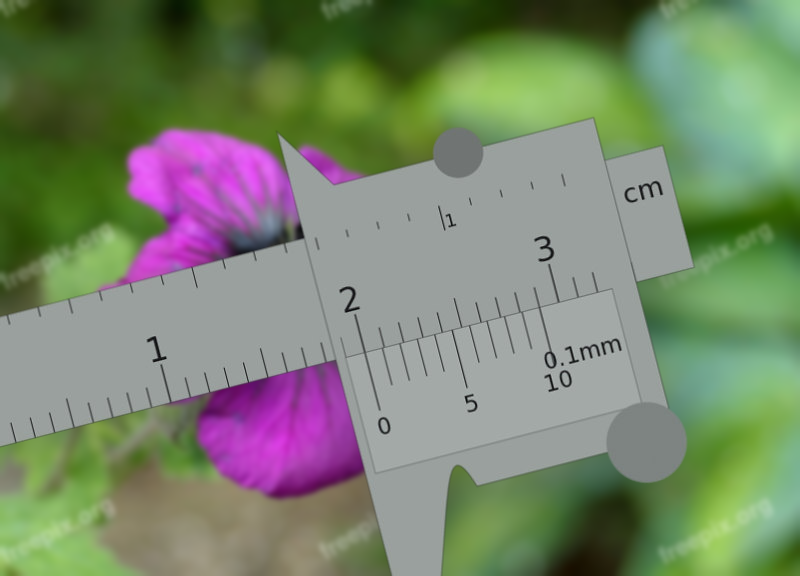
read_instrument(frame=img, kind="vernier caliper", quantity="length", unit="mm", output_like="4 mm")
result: 20.0 mm
